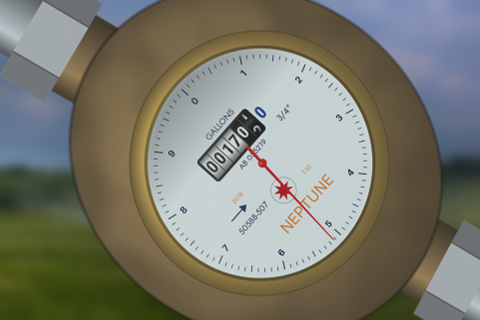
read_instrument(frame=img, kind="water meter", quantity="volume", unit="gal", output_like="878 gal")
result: 17015.1 gal
